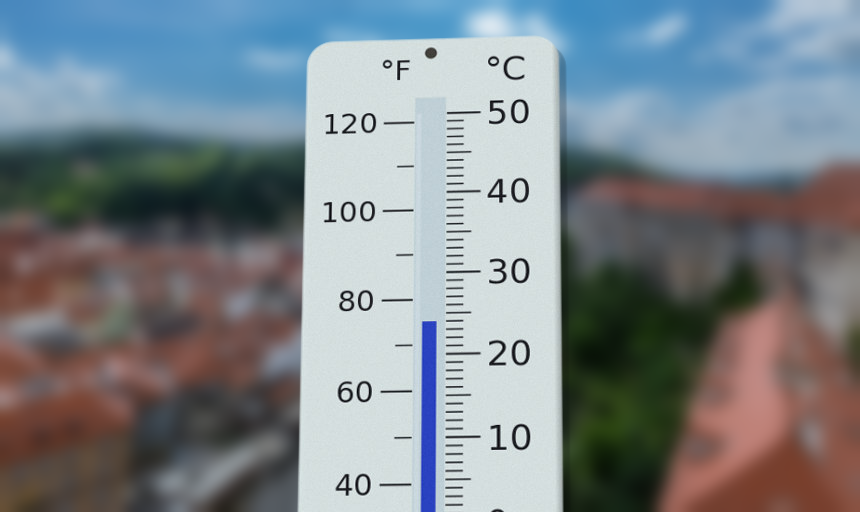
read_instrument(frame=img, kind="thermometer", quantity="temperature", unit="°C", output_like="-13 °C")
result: 24 °C
